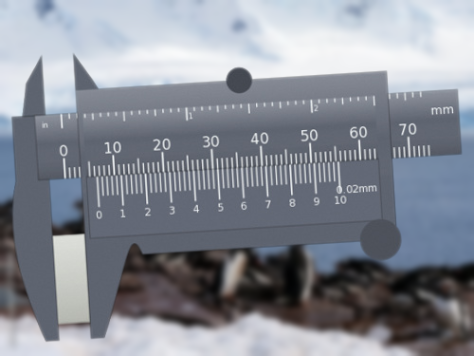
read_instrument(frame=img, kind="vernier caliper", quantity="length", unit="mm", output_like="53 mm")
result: 6.5 mm
